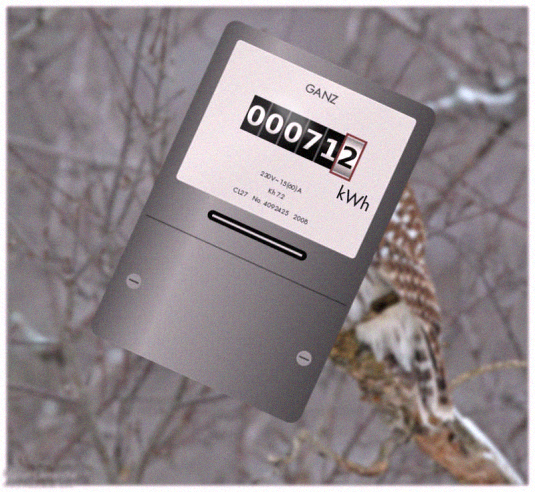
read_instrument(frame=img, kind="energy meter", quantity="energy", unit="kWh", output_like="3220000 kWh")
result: 71.2 kWh
